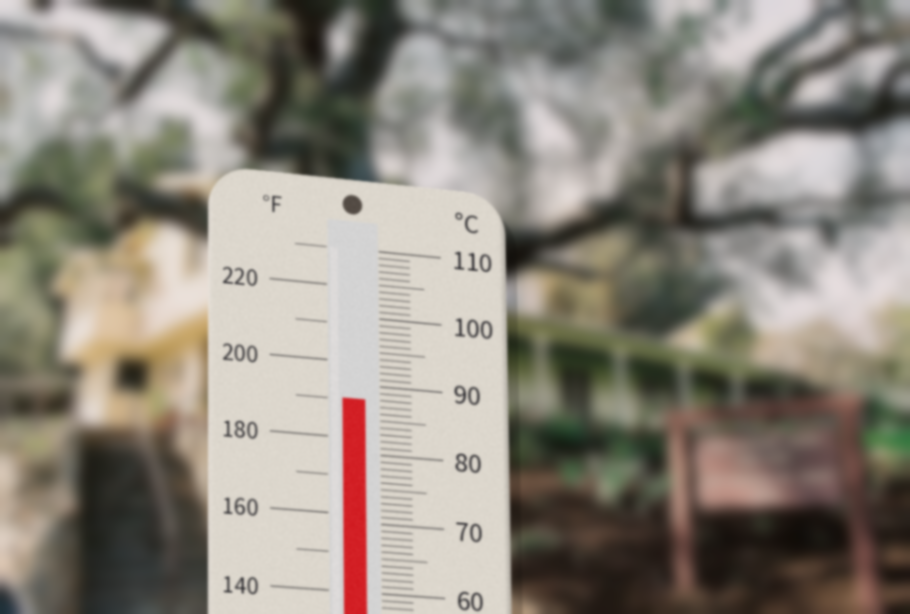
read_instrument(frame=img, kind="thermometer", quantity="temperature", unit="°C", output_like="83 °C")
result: 88 °C
